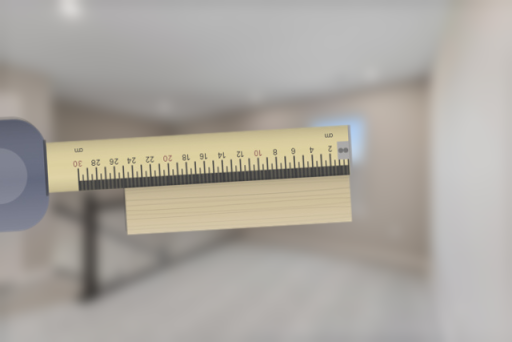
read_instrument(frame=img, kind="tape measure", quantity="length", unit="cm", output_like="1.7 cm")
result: 25 cm
